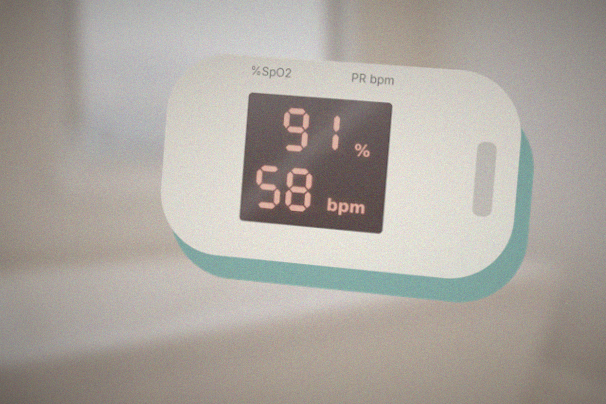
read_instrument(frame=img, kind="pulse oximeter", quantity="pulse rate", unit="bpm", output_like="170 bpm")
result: 58 bpm
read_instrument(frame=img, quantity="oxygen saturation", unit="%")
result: 91 %
